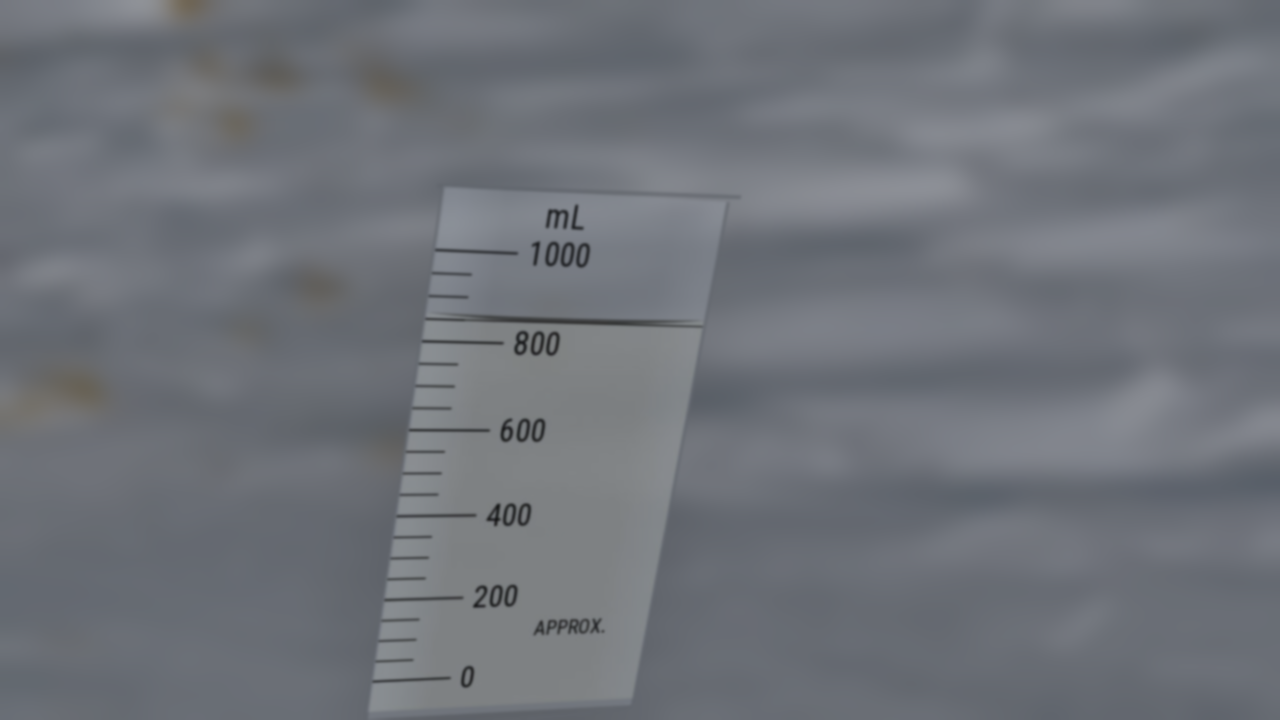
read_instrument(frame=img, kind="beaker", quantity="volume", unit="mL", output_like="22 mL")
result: 850 mL
